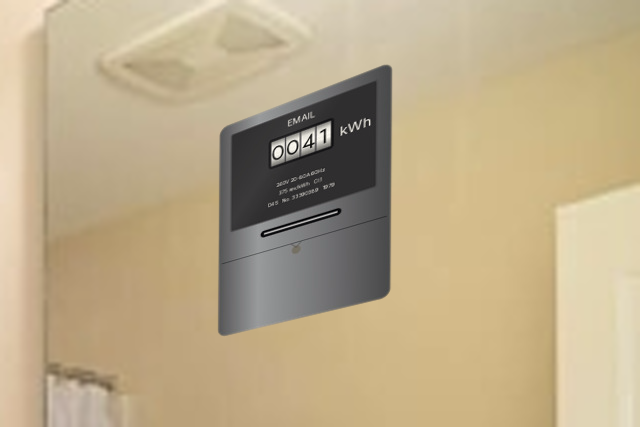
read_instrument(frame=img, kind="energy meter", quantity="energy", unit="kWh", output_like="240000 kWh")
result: 41 kWh
